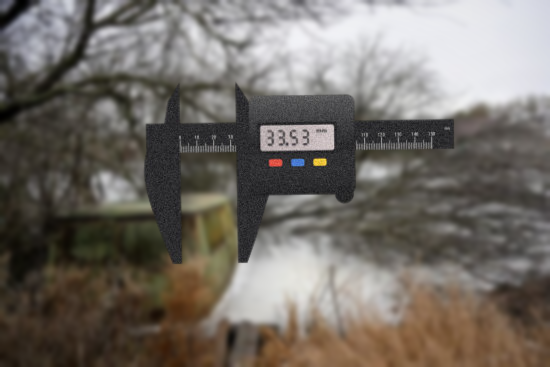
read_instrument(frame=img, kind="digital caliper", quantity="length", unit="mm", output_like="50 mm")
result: 33.53 mm
